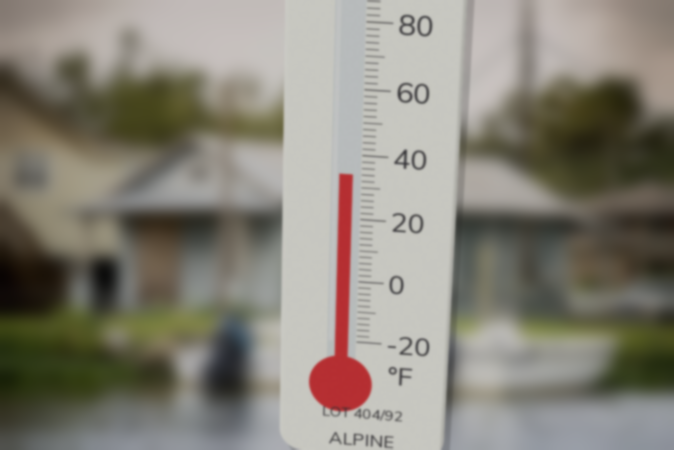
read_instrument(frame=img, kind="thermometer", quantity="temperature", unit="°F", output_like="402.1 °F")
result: 34 °F
